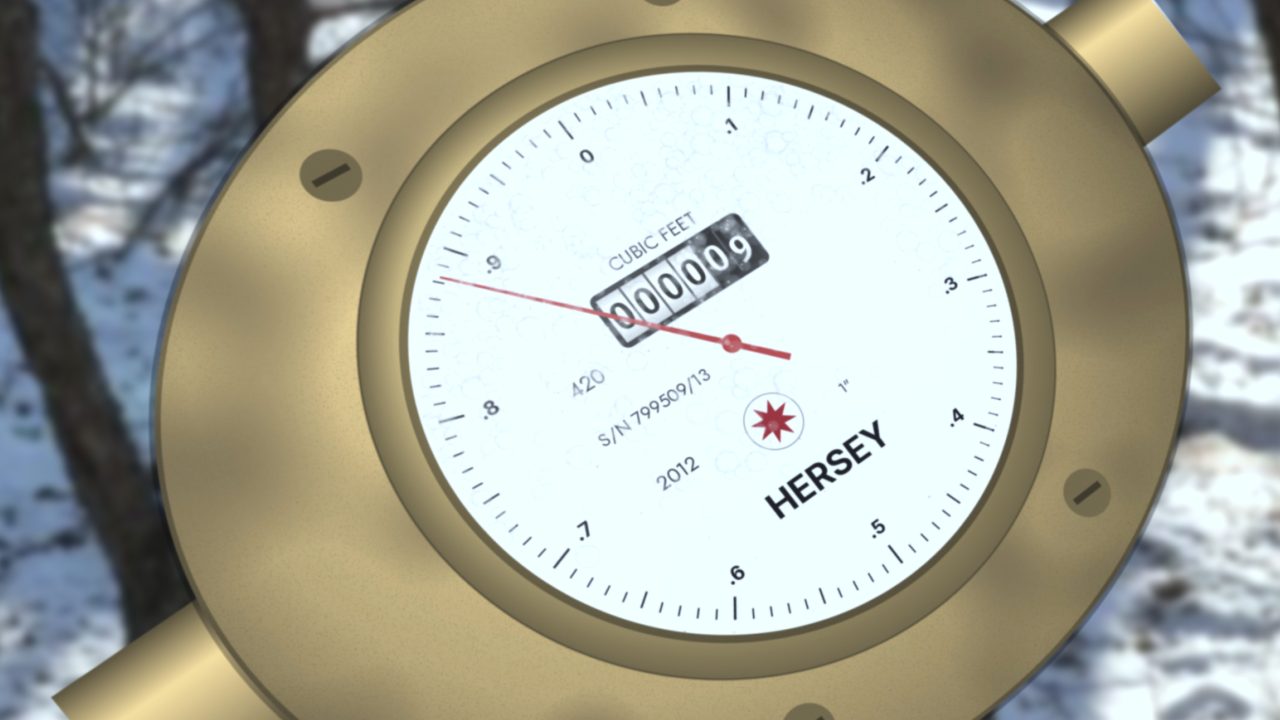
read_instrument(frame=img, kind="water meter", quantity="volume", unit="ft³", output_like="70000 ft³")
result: 8.88 ft³
